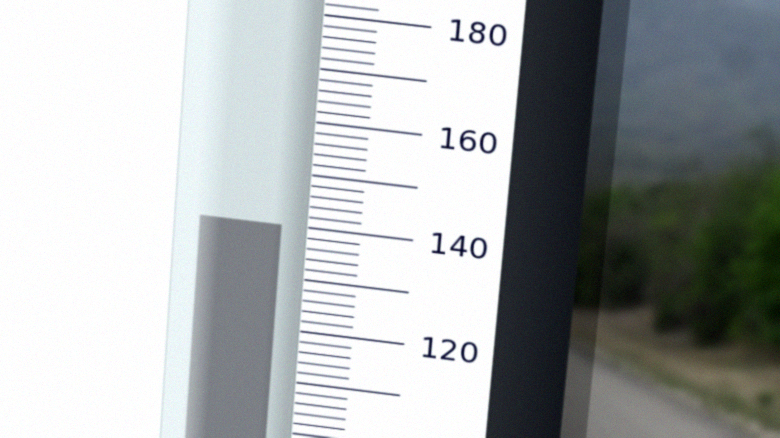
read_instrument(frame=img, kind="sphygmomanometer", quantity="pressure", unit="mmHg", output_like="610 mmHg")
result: 140 mmHg
